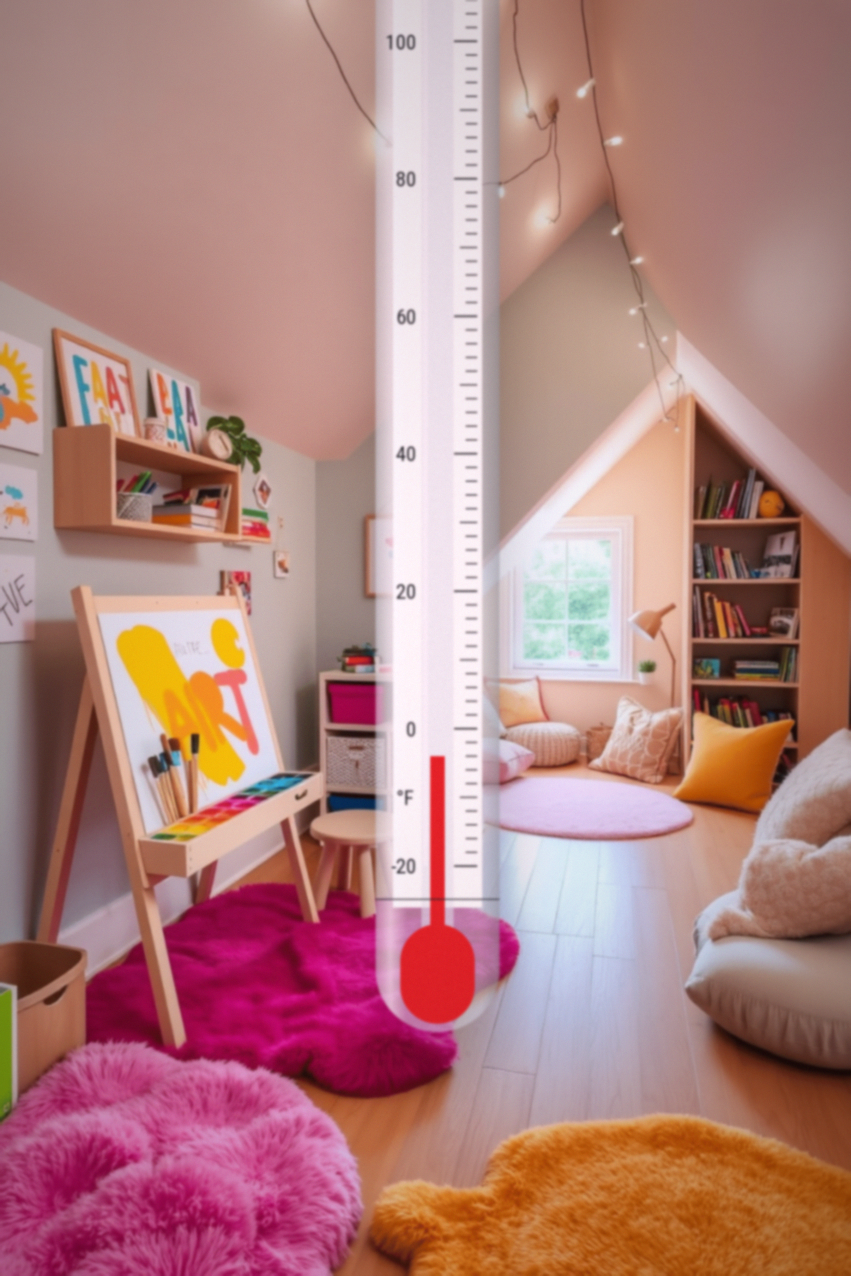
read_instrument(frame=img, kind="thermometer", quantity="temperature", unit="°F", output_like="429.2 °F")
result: -4 °F
